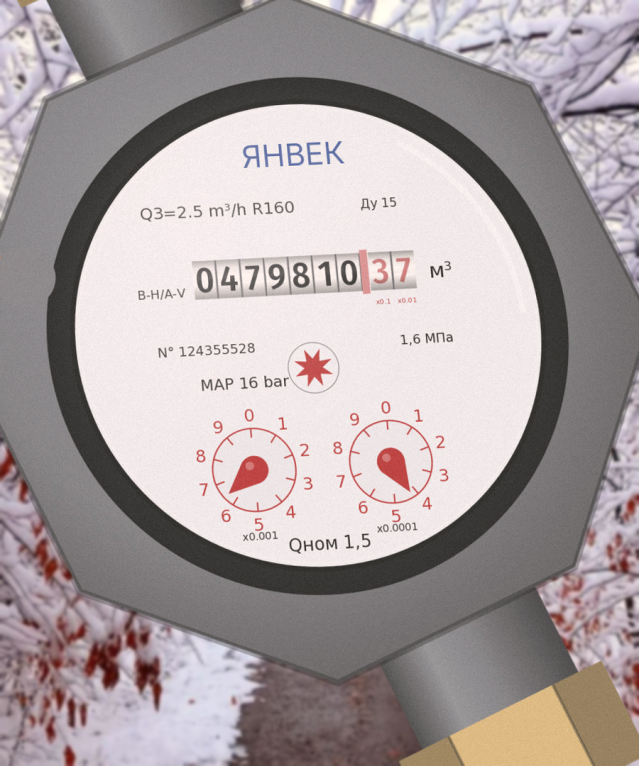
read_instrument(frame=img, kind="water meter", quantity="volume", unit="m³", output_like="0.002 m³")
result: 479810.3764 m³
